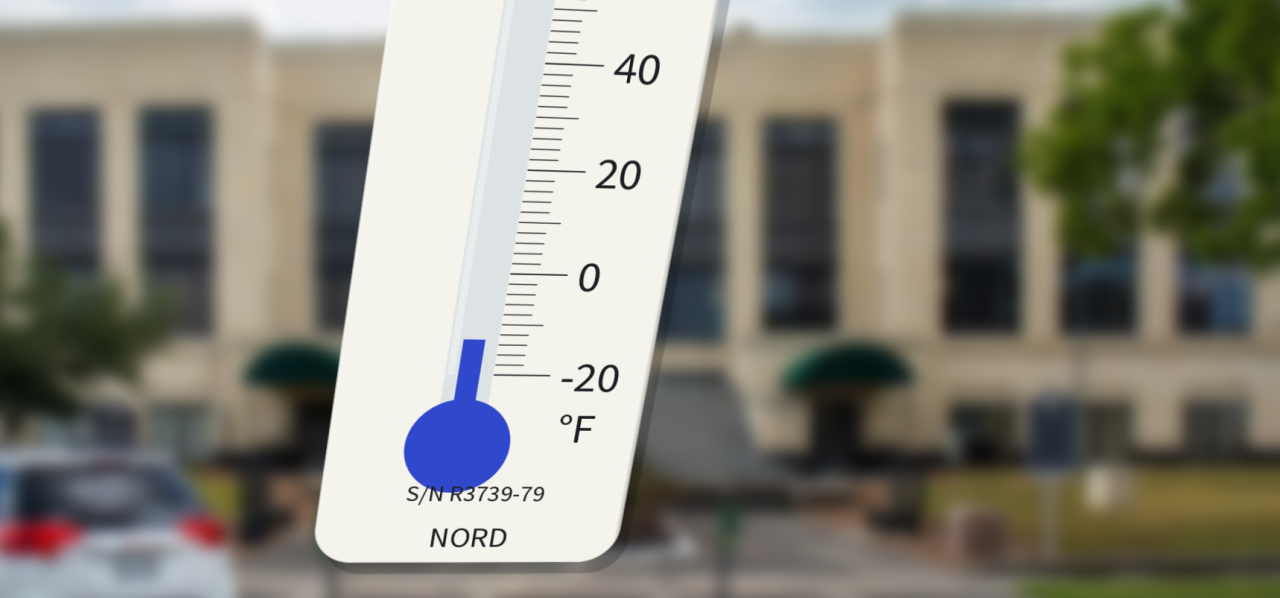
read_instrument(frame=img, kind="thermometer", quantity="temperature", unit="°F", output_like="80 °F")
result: -13 °F
